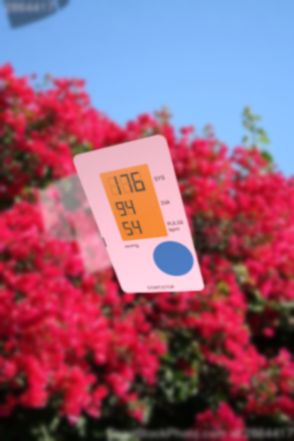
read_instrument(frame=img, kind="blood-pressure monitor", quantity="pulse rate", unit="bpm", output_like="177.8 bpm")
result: 54 bpm
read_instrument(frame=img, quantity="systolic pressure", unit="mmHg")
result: 176 mmHg
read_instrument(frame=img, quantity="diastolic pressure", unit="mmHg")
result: 94 mmHg
